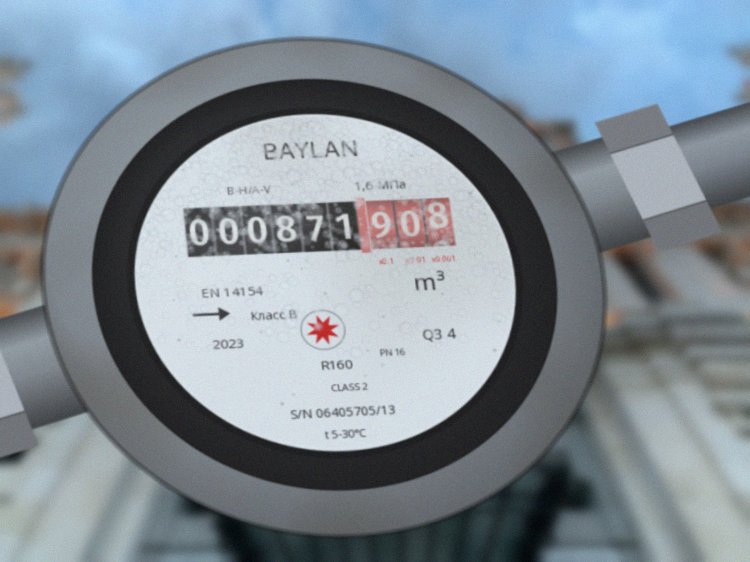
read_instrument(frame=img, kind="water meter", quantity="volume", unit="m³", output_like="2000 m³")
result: 871.908 m³
